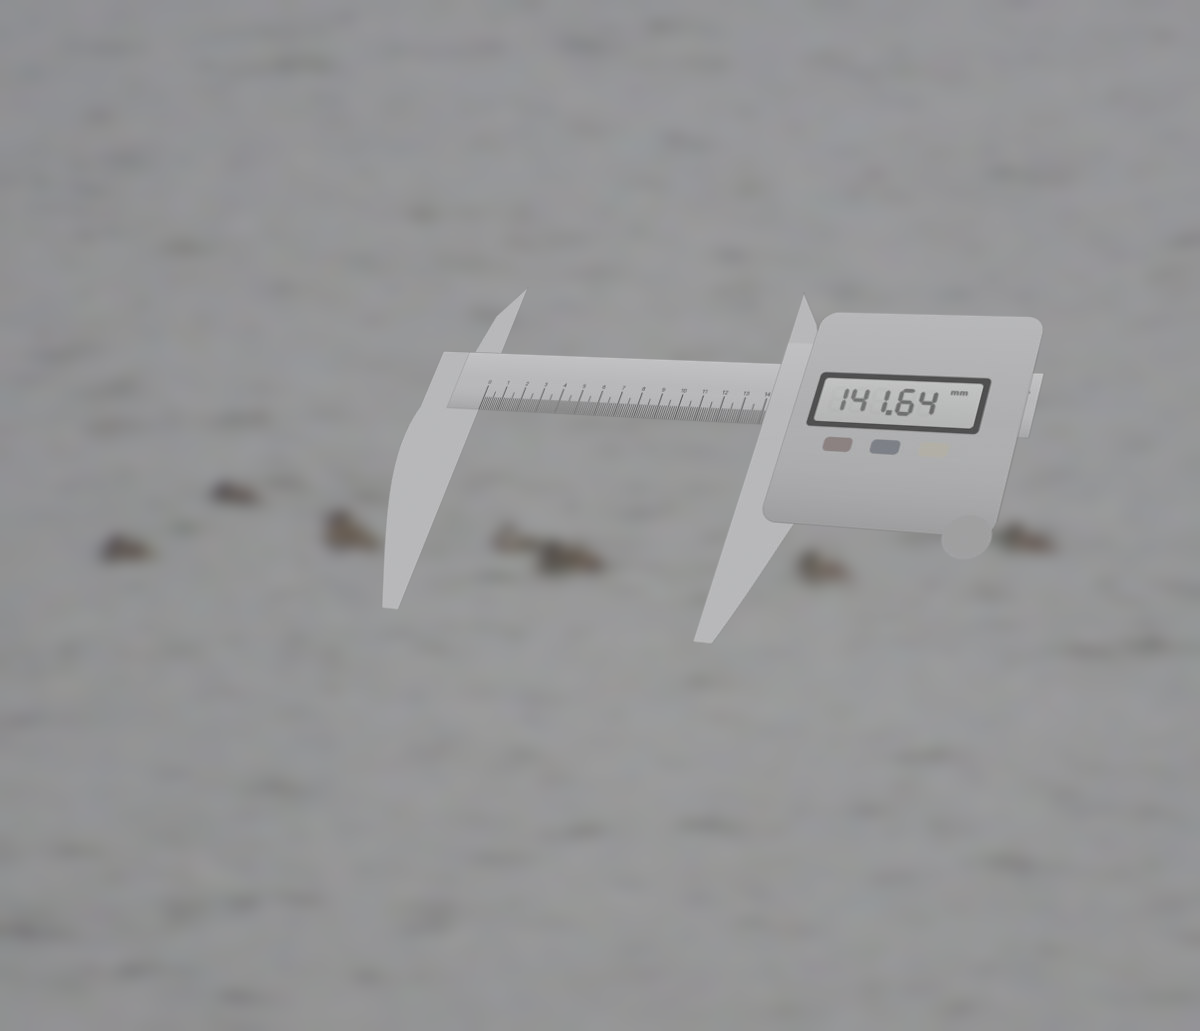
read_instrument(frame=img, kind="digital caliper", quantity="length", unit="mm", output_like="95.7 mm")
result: 141.64 mm
